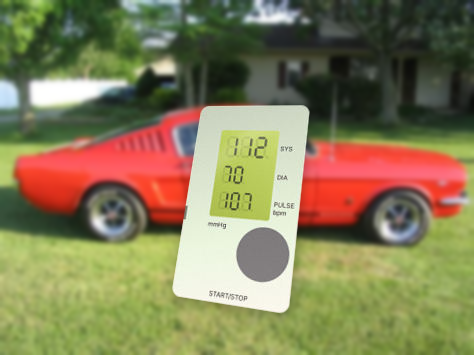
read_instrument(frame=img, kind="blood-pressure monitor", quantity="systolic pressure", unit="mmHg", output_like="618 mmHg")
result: 112 mmHg
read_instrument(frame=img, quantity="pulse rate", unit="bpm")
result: 107 bpm
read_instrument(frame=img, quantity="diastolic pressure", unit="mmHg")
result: 70 mmHg
